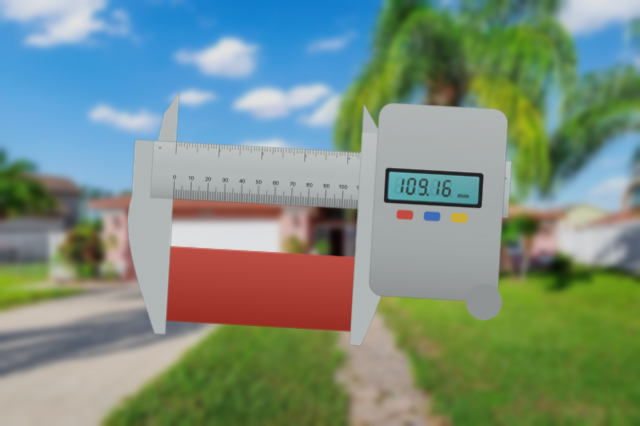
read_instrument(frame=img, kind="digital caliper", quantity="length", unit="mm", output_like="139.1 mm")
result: 109.16 mm
